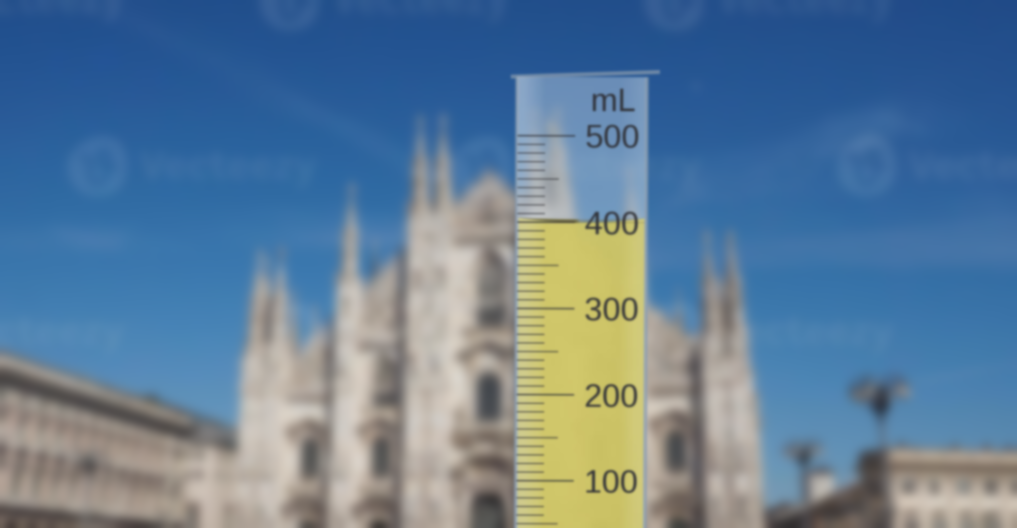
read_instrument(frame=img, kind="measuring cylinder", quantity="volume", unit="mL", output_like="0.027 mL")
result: 400 mL
